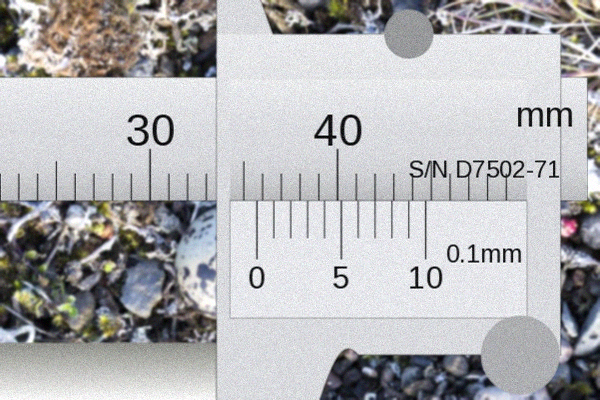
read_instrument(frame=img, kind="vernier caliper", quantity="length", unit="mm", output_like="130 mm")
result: 35.7 mm
